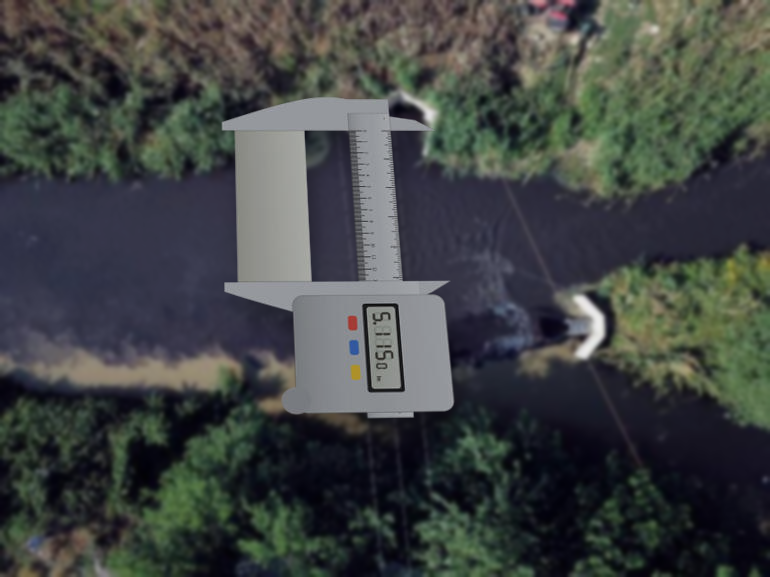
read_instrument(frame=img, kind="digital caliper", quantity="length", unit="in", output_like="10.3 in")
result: 5.1150 in
